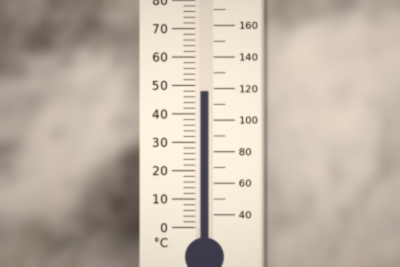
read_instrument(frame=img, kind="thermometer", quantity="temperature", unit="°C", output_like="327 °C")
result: 48 °C
